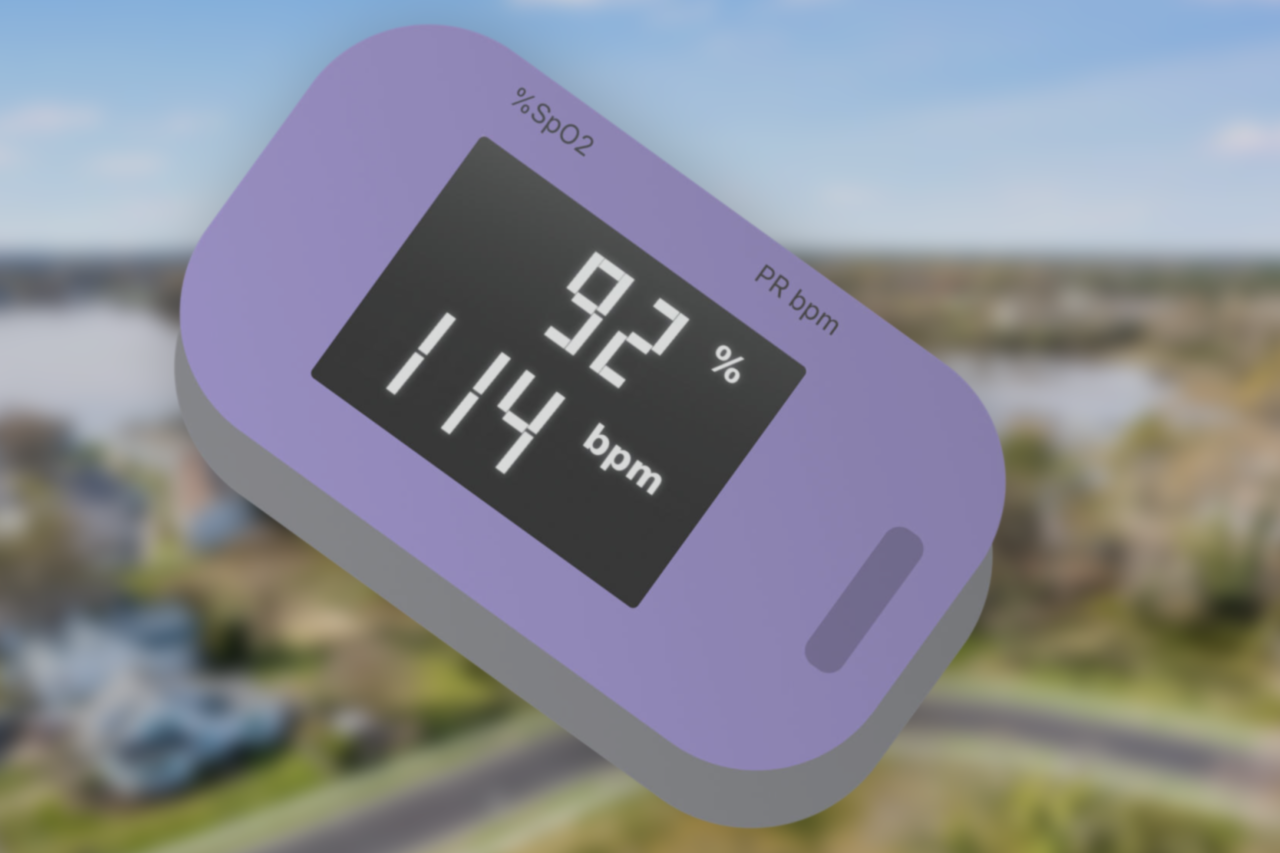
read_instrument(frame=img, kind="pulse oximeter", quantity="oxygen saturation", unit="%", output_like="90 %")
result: 92 %
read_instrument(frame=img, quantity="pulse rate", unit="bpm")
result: 114 bpm
